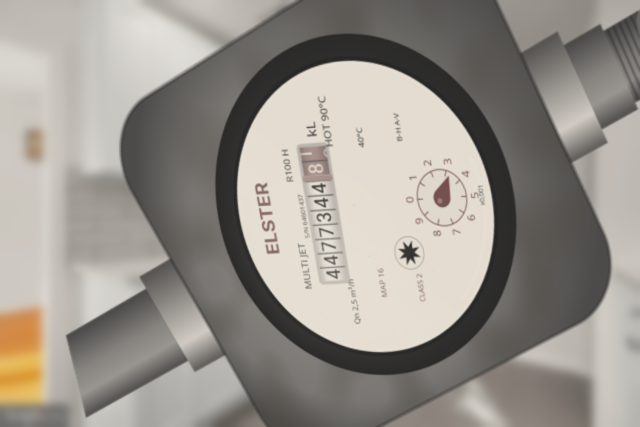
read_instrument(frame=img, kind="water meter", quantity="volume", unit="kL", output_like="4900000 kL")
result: 4477344.813 kL
